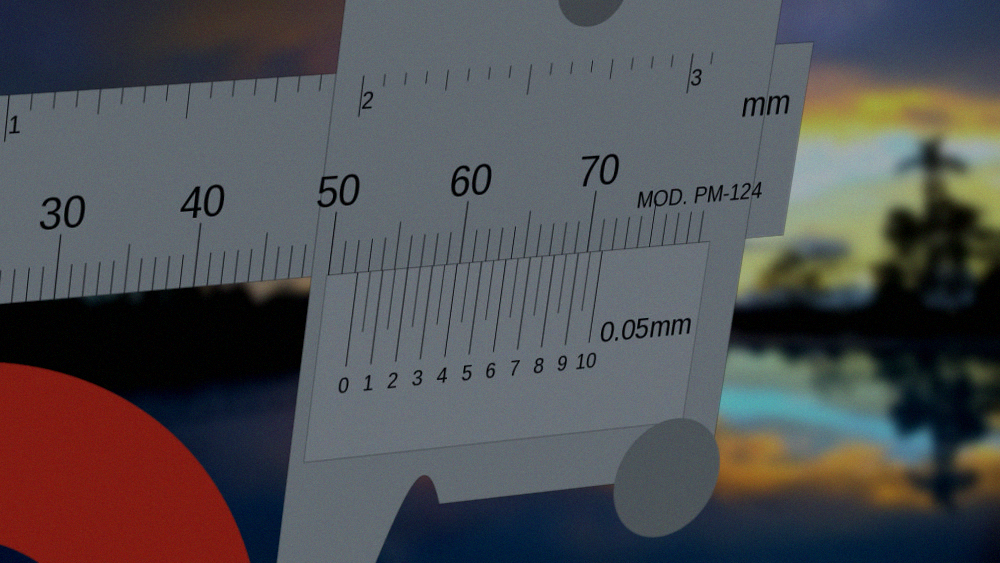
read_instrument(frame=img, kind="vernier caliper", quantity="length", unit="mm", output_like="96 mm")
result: 52.2 mm
